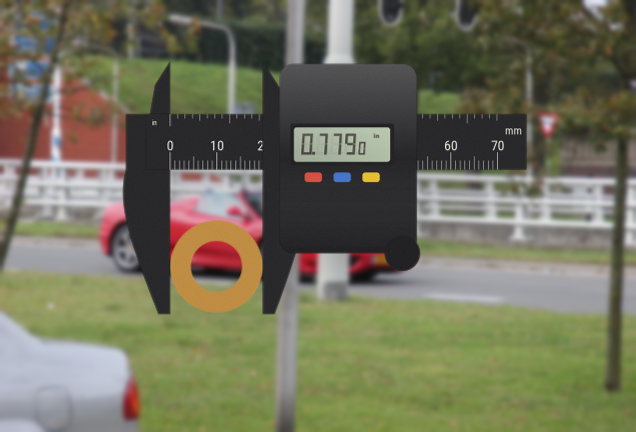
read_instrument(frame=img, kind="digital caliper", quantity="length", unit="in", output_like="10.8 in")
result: 0.7790 in
